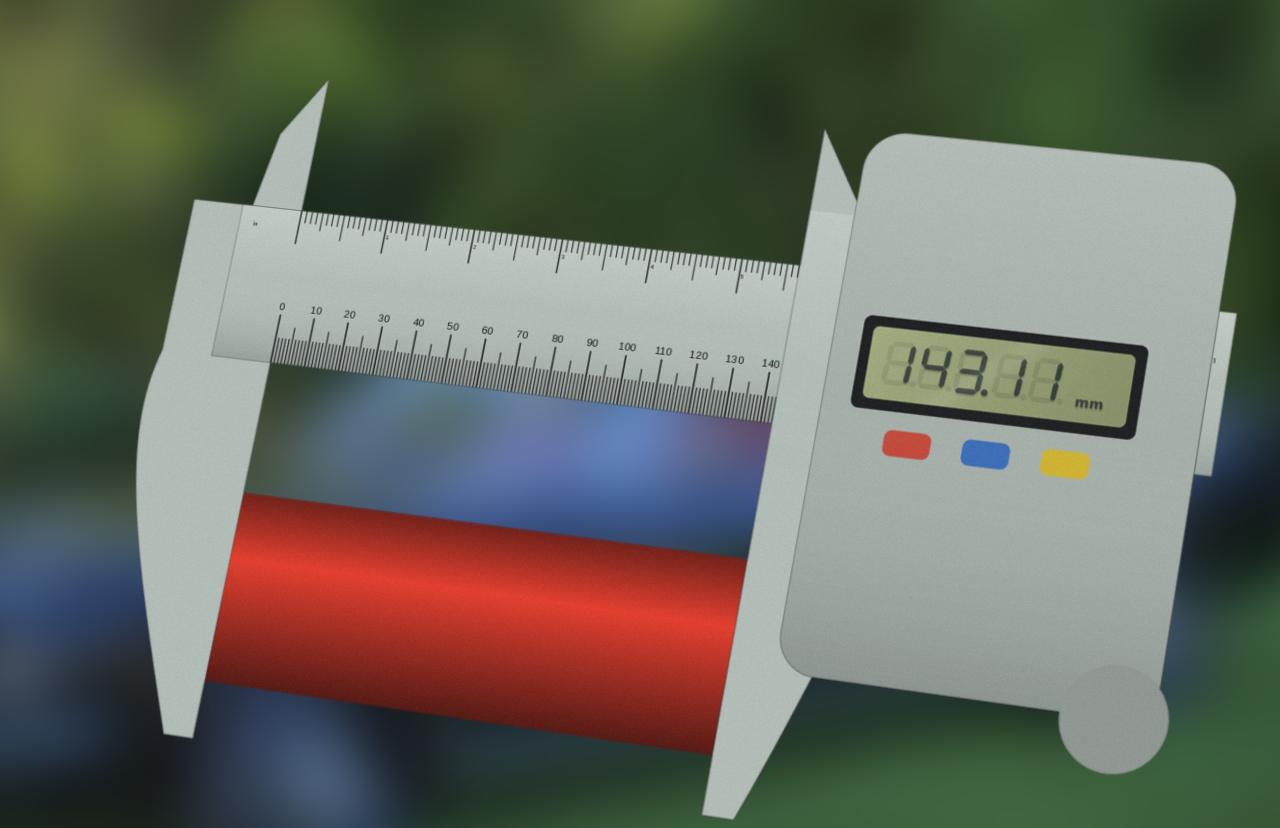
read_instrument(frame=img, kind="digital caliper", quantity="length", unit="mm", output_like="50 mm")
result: 143.11 mm
